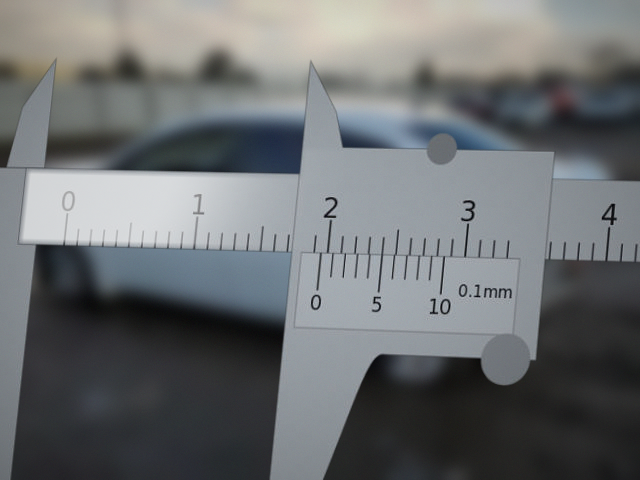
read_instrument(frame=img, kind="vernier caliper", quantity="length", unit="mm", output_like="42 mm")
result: 19.5 mm
